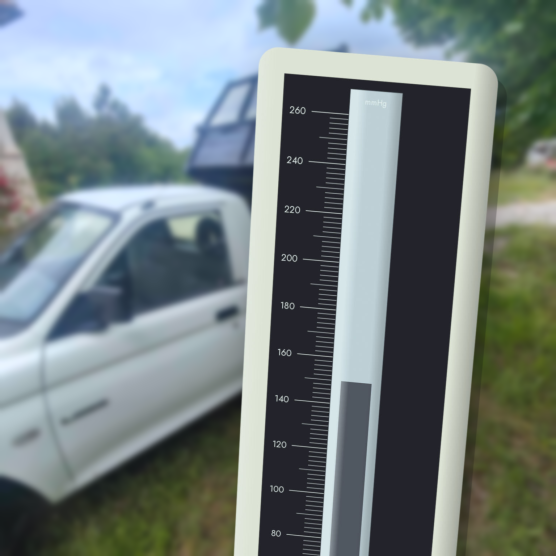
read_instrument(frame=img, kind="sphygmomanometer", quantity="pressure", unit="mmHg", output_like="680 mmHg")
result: 150 mmHg
